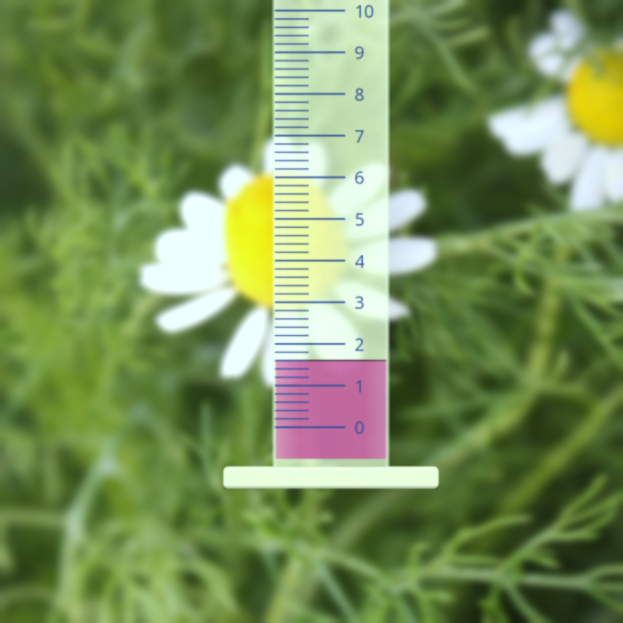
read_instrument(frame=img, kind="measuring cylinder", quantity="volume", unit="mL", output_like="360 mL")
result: 1.6 mL
